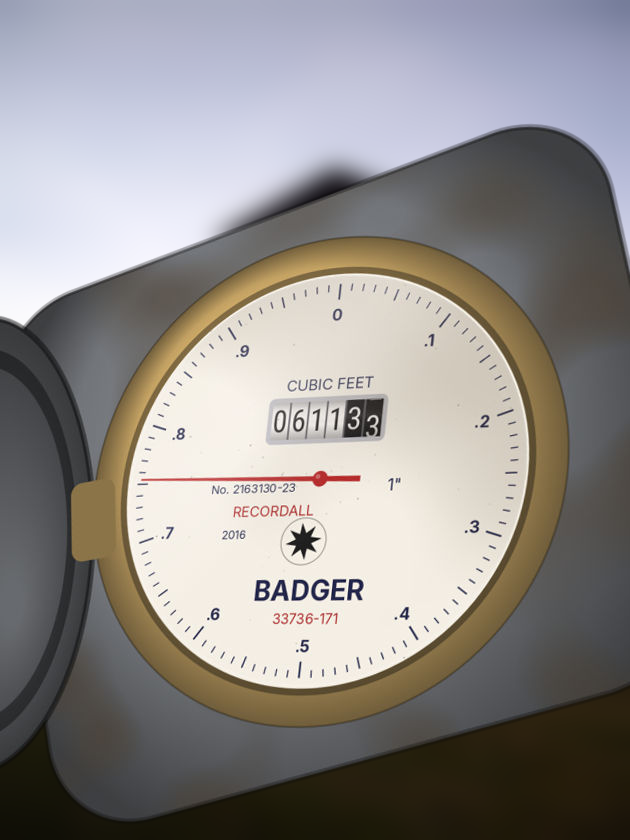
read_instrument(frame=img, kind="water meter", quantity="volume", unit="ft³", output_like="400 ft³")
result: 61132.75 ft³
